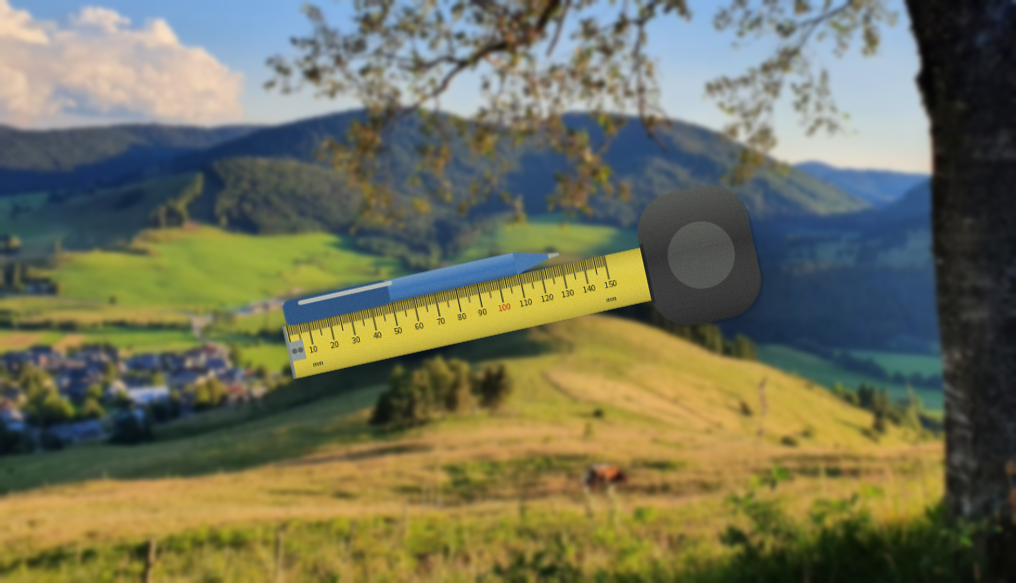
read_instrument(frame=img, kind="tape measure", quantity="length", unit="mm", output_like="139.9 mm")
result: 130 mm
